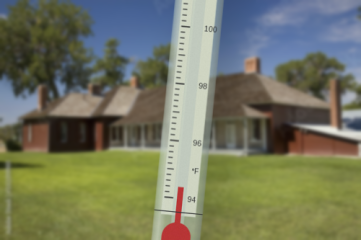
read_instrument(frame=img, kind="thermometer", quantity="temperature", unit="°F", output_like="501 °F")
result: 94.4 °F
